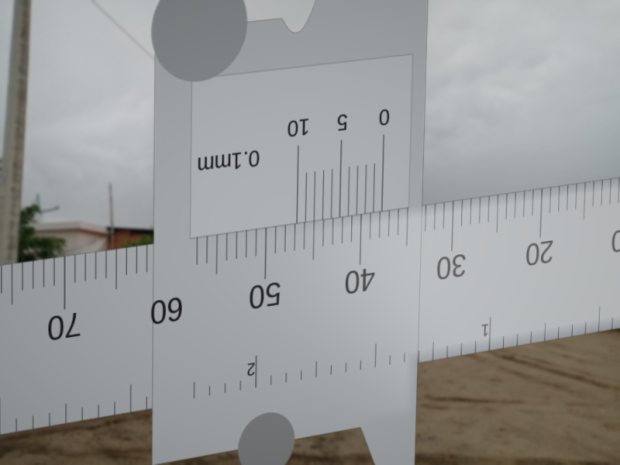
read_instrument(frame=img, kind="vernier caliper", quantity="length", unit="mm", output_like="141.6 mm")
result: 37.8 mm
